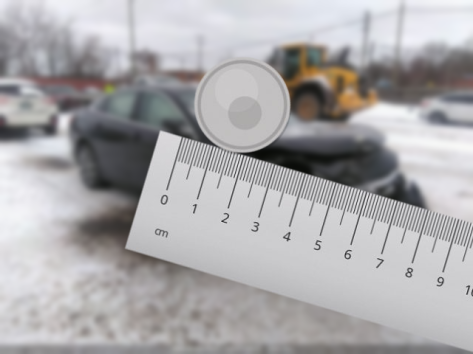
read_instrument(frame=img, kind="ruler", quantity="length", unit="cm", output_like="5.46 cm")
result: 3 cm
